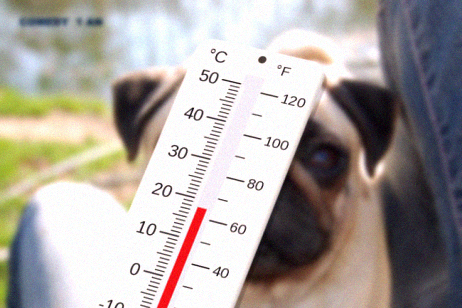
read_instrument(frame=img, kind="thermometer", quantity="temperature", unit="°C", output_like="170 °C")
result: 18 °C
